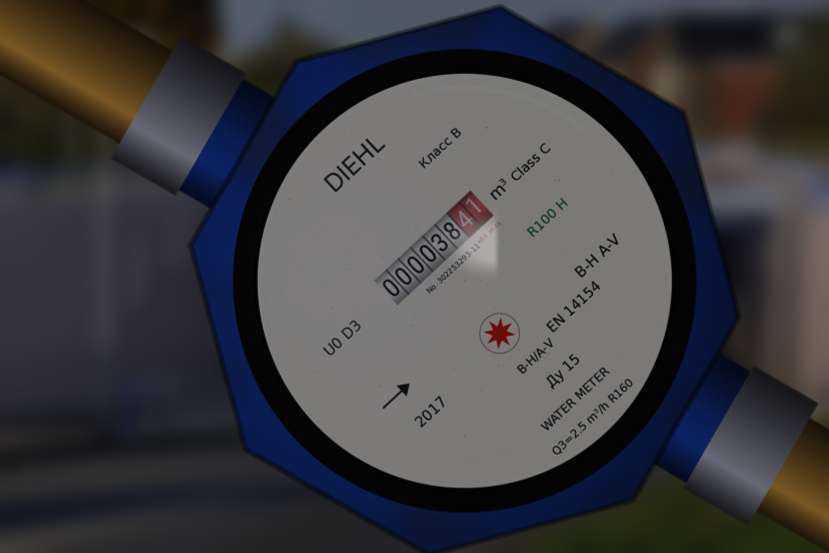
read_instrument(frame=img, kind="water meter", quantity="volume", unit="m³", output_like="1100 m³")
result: 38.41 m³
